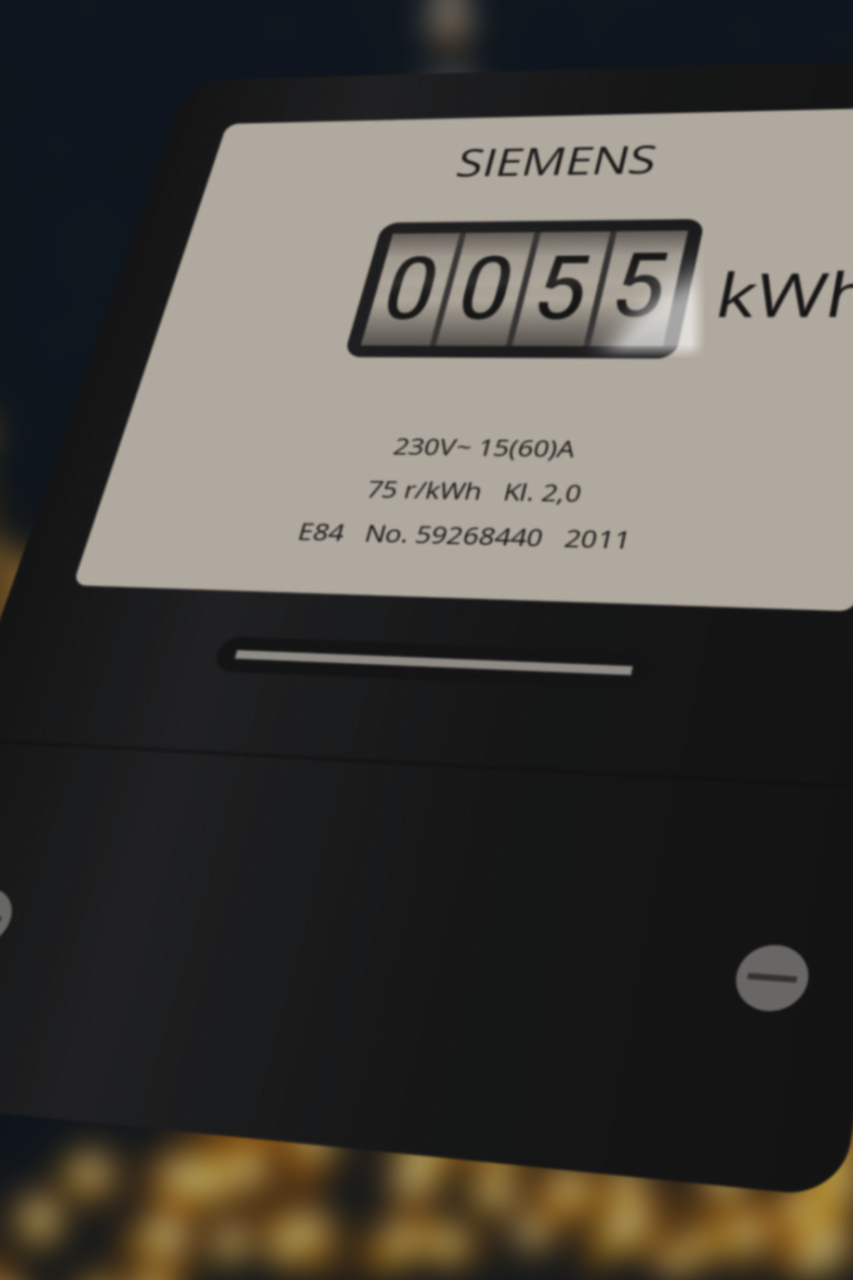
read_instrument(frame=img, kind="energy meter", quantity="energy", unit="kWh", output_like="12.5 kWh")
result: 55 kWh
